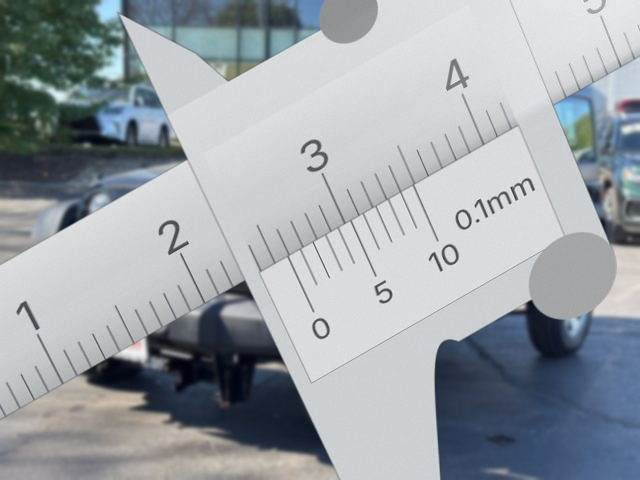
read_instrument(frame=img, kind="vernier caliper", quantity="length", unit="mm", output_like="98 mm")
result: 25.9 mm
